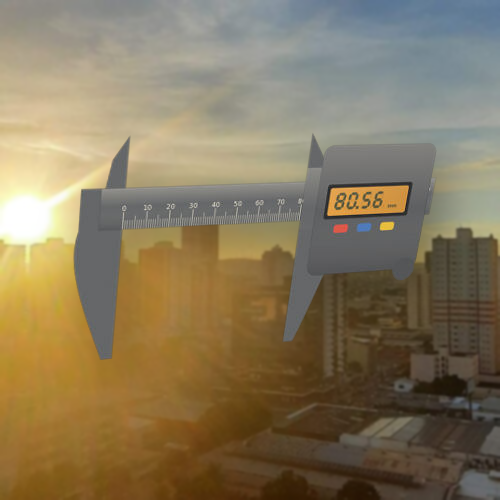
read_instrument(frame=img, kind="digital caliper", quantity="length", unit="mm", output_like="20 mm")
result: 80.56 mm
